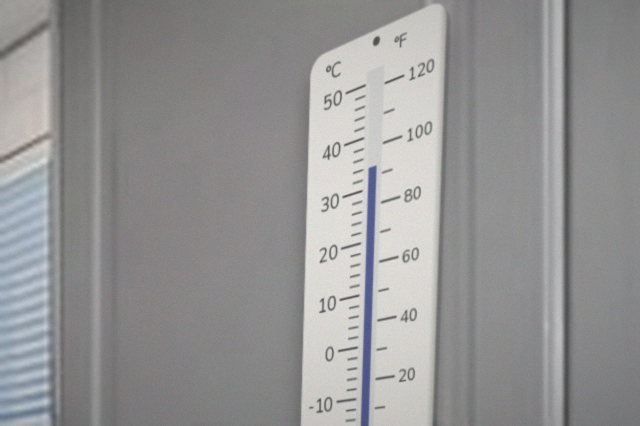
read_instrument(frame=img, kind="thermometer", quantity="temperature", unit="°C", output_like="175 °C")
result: 34 °C
